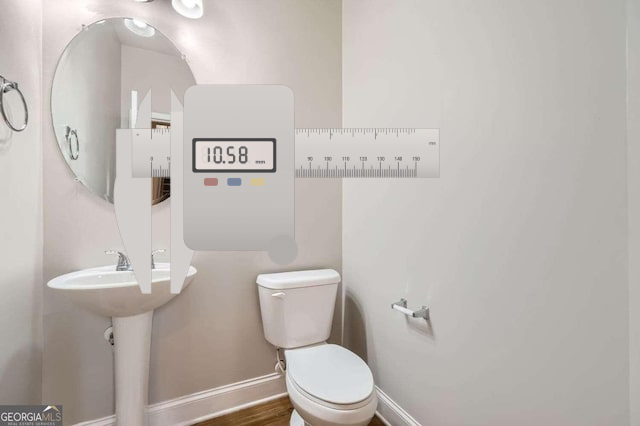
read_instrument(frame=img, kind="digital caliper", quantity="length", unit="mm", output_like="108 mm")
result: 10.58 mm
